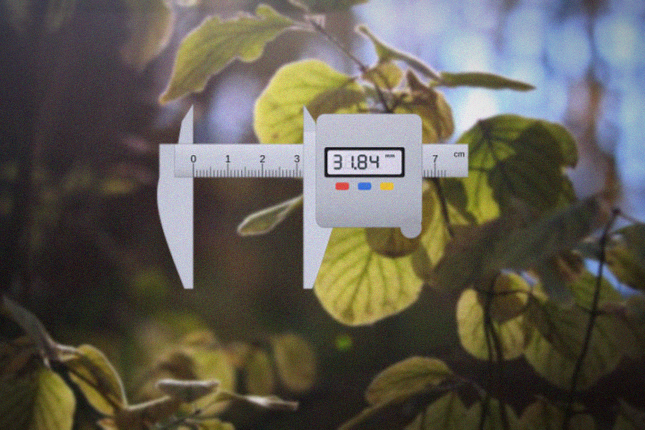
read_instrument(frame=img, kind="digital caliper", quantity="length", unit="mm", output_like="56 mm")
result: 31.84 mm
